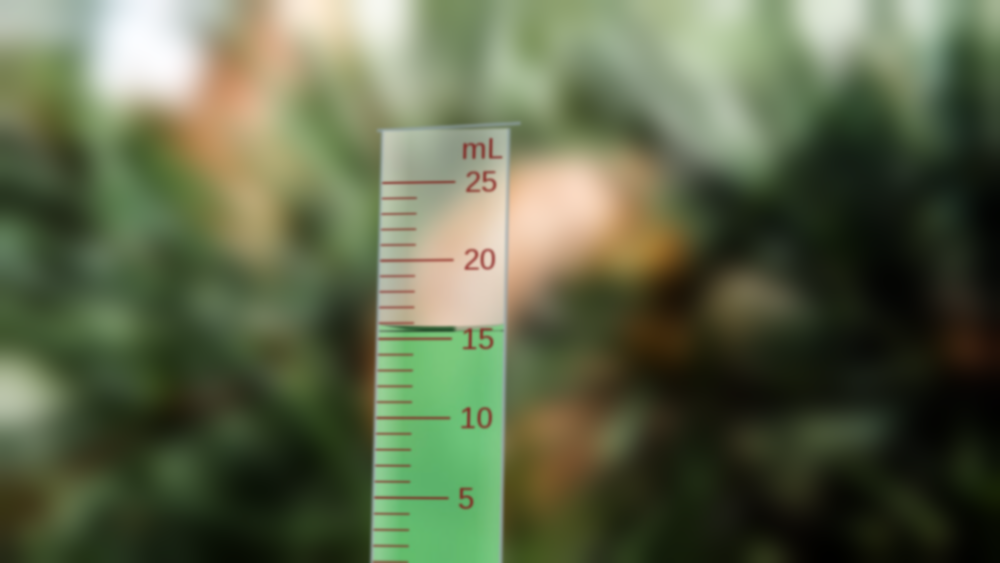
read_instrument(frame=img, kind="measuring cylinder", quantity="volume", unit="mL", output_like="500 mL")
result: 15.5 mL
